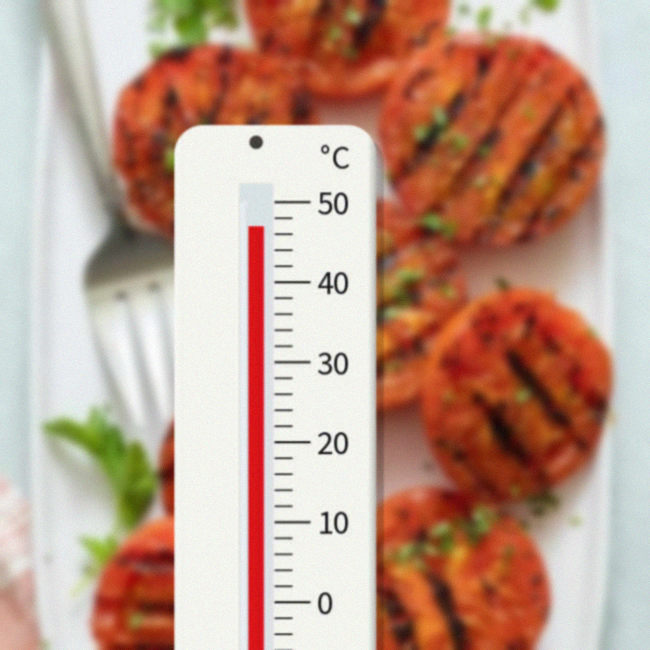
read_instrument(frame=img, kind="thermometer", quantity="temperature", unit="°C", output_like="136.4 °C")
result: 47 °C
